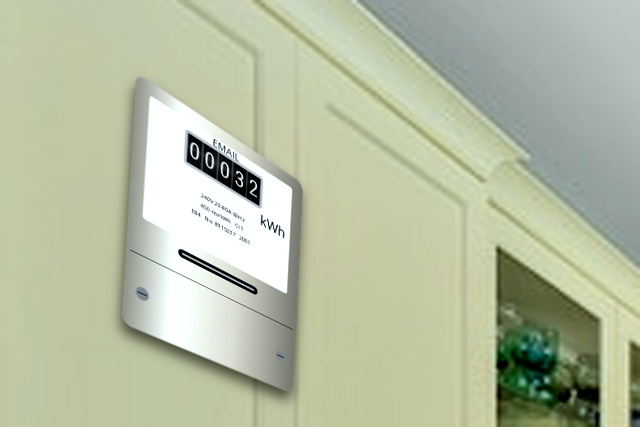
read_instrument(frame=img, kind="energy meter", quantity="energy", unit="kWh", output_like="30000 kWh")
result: 32 kWh
